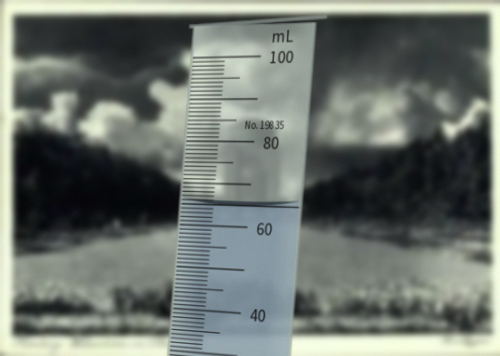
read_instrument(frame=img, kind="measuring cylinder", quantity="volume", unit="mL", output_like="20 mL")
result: 65 mL
